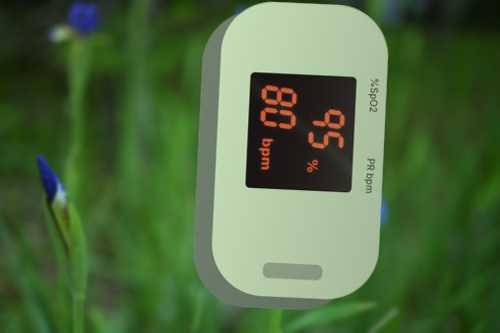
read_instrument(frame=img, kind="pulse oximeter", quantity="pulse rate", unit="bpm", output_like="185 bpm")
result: 80 bpm
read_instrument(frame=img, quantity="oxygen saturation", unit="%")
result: 95 %
